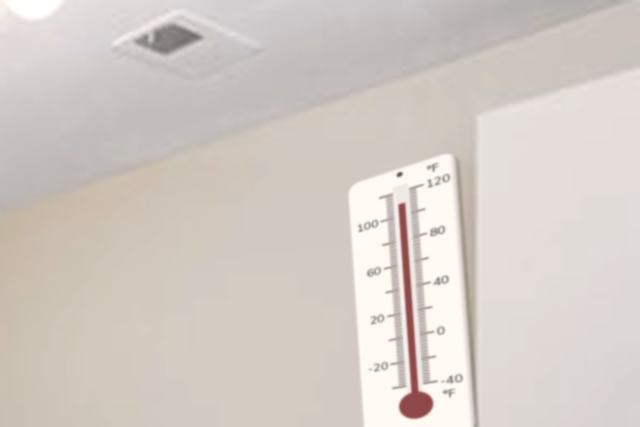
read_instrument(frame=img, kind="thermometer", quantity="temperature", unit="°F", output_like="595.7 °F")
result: 110 °F
